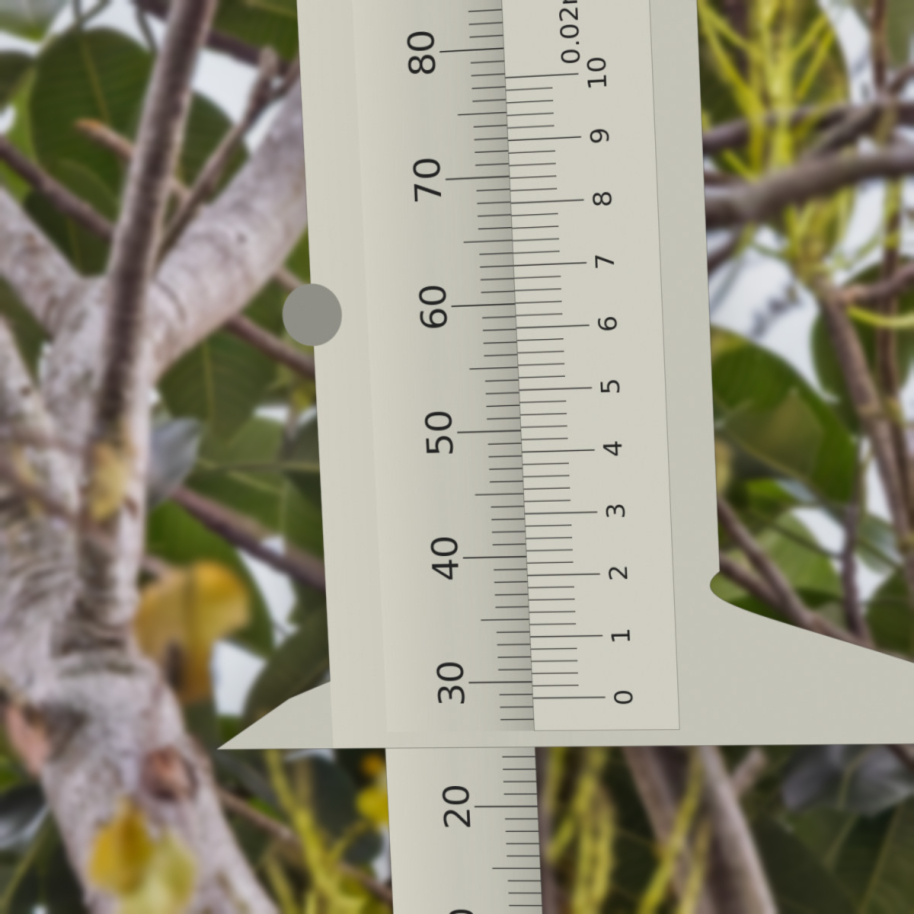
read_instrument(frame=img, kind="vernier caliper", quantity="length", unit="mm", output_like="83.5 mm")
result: 28.7 mm
